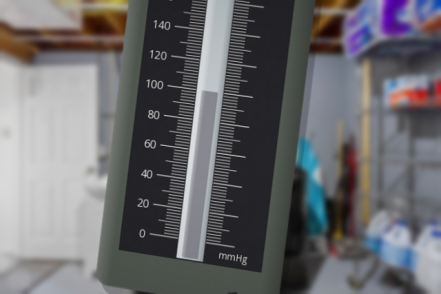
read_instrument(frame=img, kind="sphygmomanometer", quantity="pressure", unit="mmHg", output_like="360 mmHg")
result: 100 mmHg
